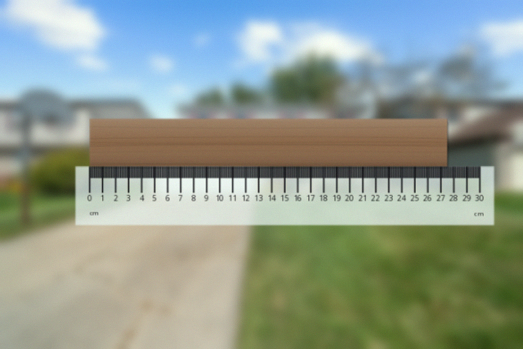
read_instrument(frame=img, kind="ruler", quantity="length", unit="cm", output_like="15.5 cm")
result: 27.5 cm
